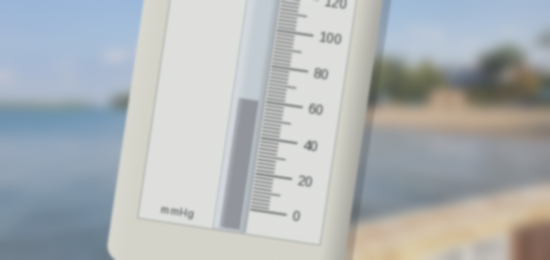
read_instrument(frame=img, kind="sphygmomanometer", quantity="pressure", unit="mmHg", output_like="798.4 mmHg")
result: 60 mmHg
